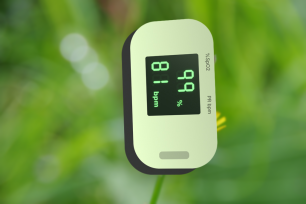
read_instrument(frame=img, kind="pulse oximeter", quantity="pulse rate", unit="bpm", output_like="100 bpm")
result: 81 bpm
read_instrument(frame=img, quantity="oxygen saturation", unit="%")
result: 99 %
